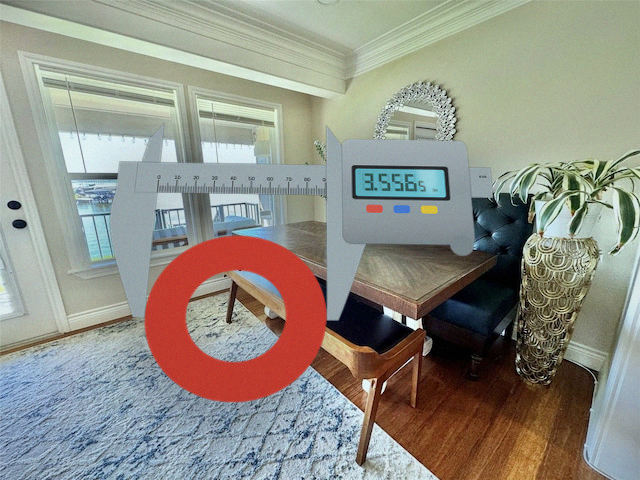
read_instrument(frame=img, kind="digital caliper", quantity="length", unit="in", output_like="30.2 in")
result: 3.5565 in
